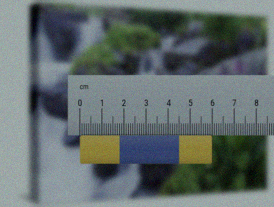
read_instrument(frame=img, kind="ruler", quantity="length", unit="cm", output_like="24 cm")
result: 6 cm
